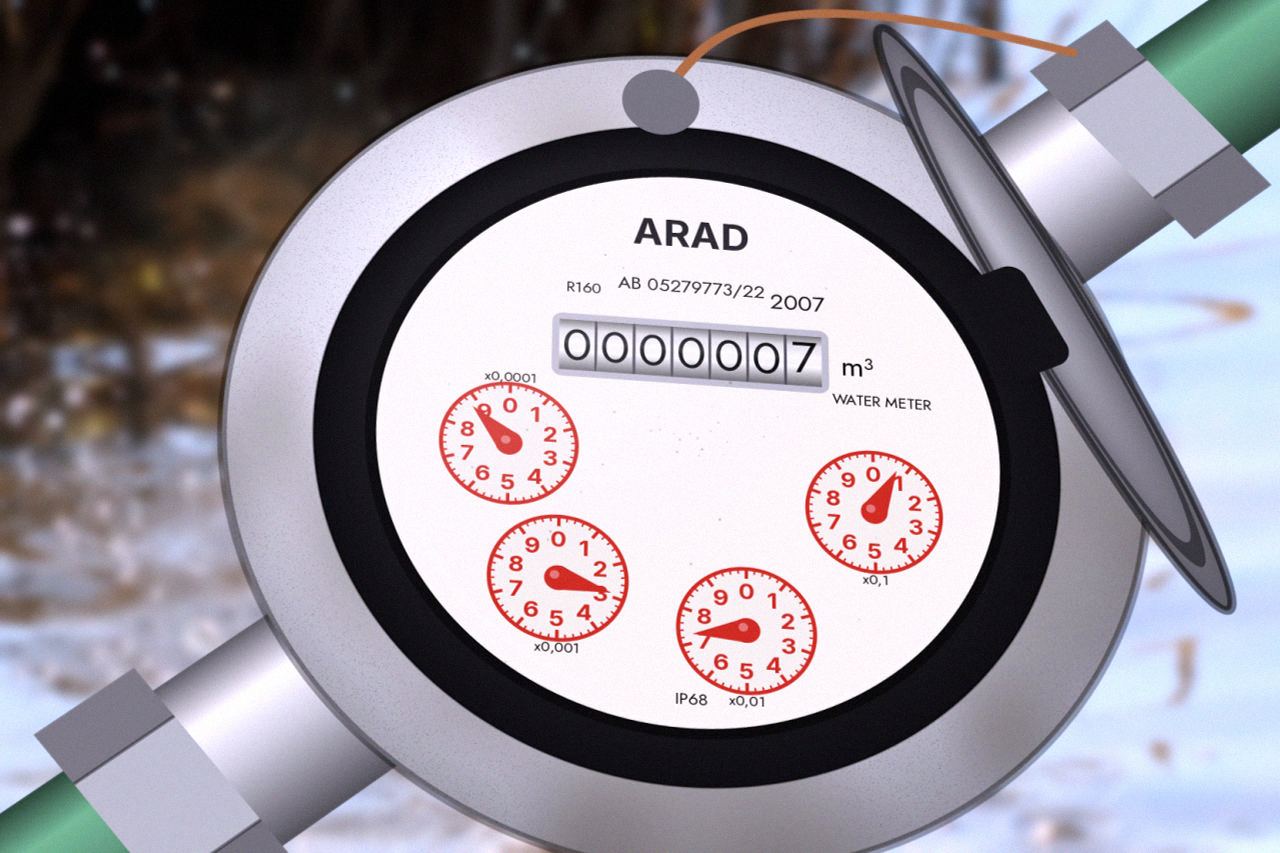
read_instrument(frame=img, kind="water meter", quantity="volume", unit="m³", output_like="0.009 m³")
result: 7.0728 m³
